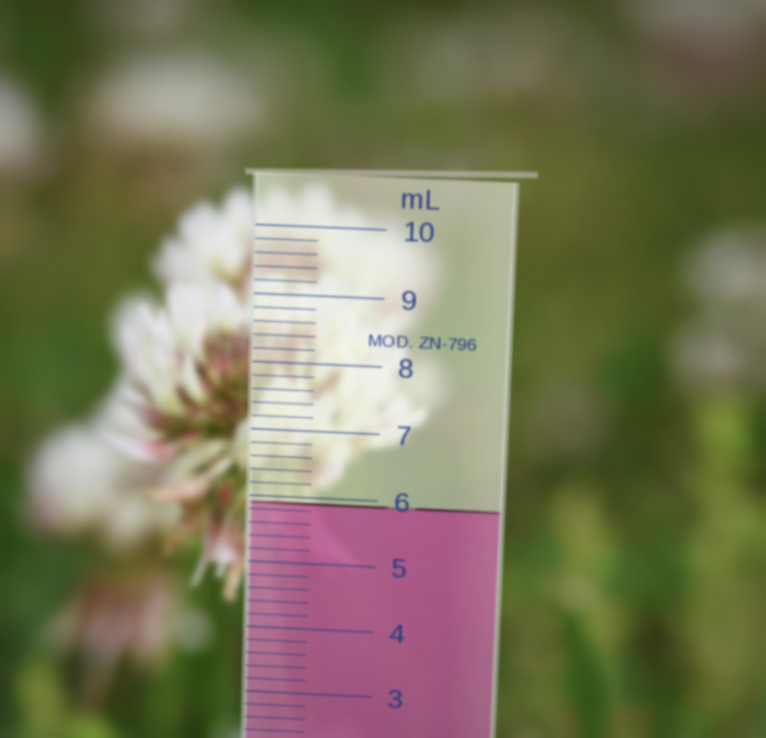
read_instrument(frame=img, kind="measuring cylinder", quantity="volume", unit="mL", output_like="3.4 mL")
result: 5.9 mL
